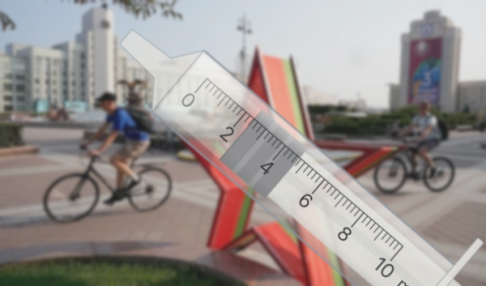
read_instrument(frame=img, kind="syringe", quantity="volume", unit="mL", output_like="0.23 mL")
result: 2.4 mL
